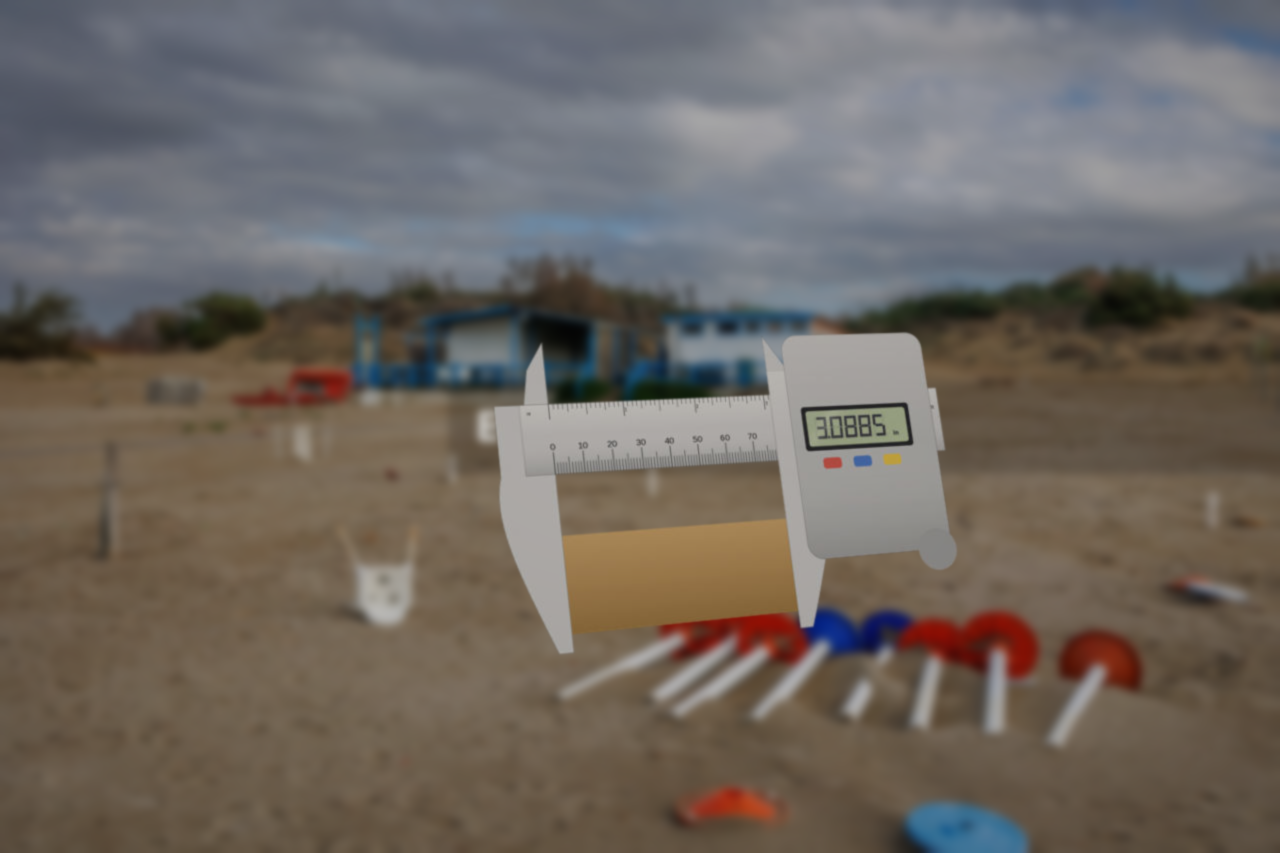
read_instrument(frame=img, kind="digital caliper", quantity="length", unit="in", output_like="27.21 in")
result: 3.0885 in
